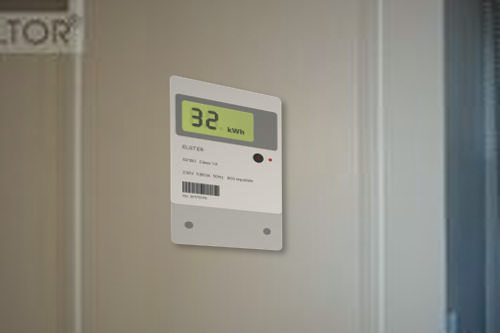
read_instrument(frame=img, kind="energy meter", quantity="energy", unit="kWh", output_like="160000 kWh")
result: 32 kWh
